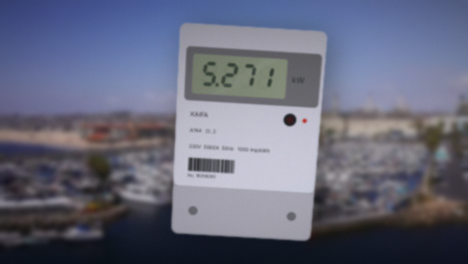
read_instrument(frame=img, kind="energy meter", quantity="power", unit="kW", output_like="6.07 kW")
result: 5.271 kW
